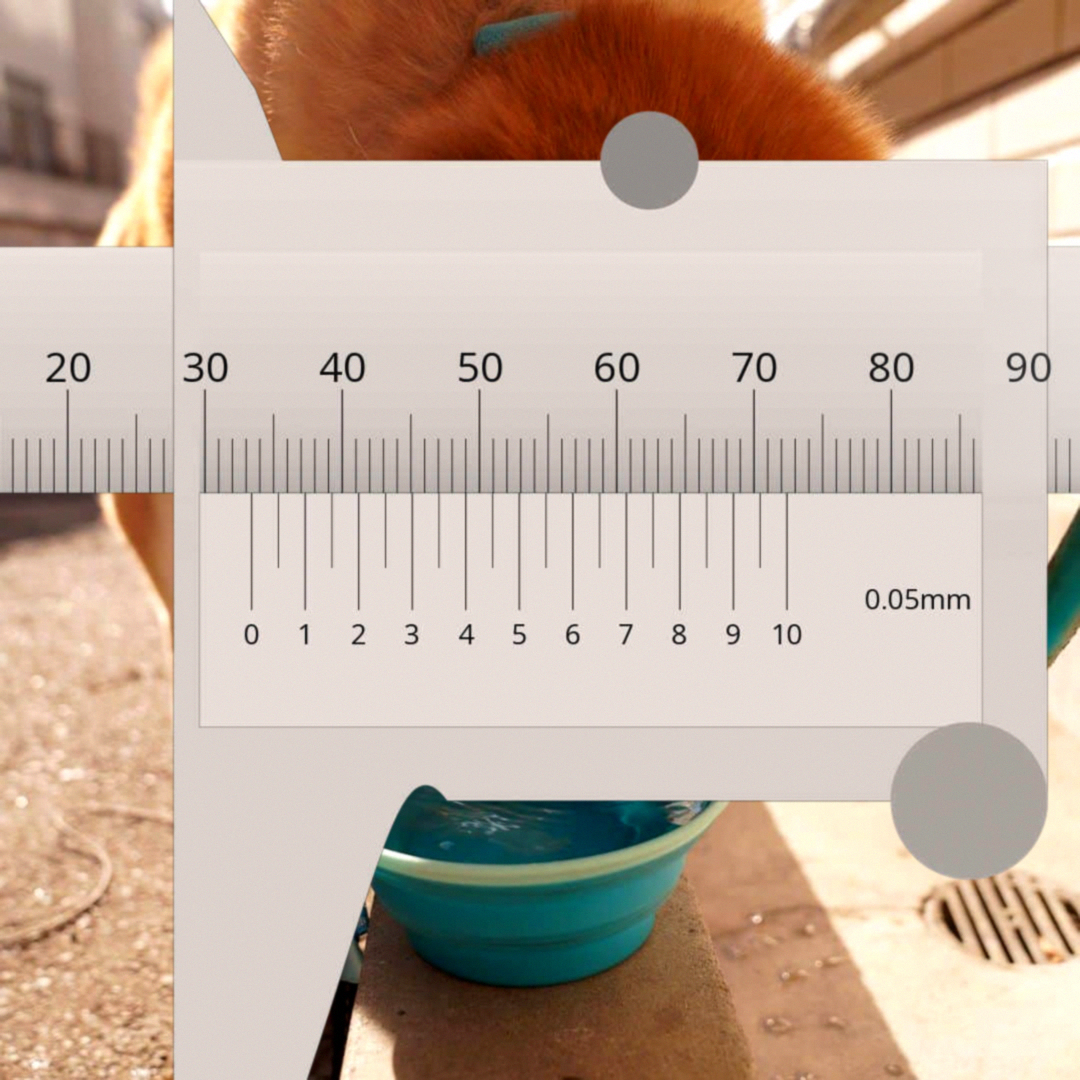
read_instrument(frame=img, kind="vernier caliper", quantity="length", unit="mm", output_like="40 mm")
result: 33.4 mm
